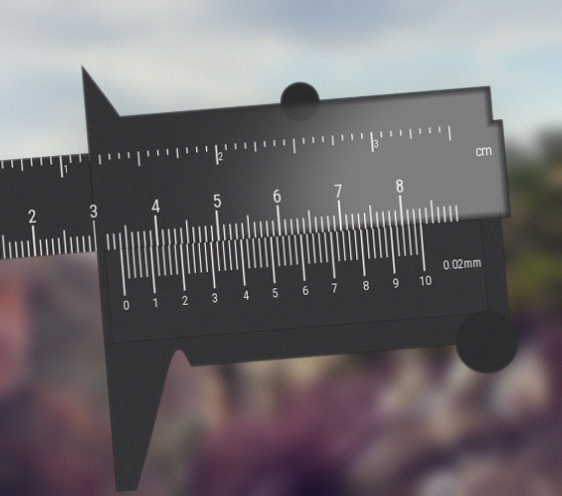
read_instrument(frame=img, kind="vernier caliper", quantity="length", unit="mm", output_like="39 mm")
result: 34.0 mm
